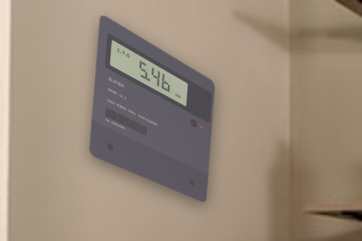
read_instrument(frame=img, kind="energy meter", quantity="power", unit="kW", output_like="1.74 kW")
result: 5.46 kW
